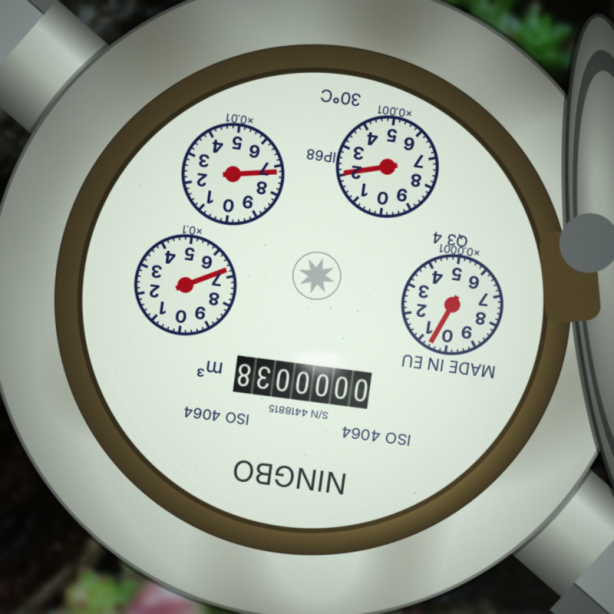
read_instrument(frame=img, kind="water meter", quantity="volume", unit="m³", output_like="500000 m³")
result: 38.6720 m³
